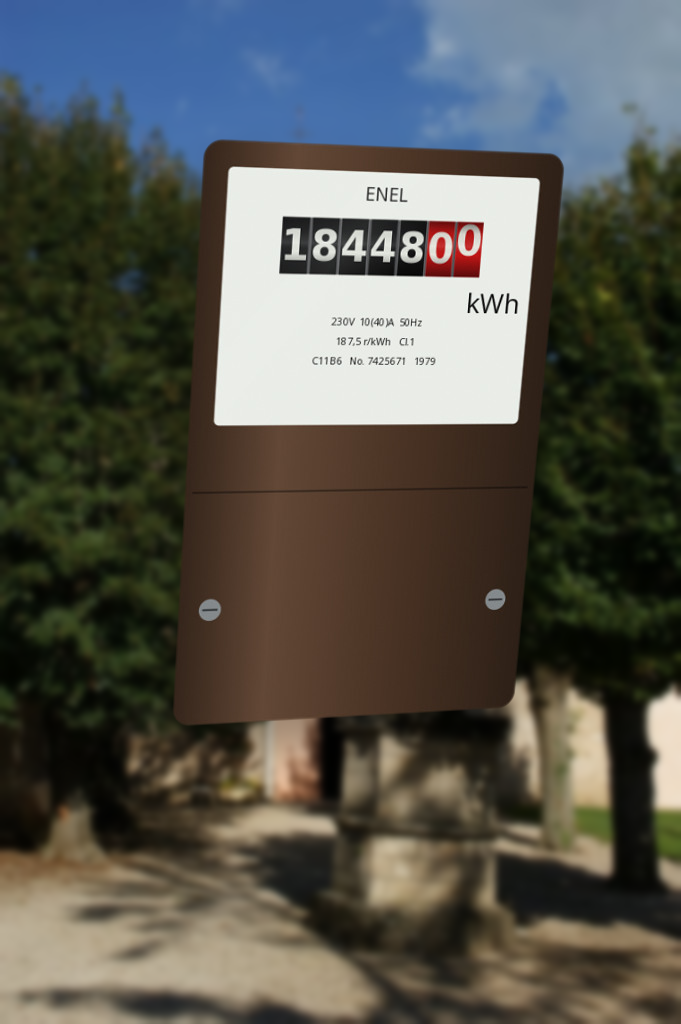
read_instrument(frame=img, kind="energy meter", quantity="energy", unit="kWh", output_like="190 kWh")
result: 18448.00 kWh
